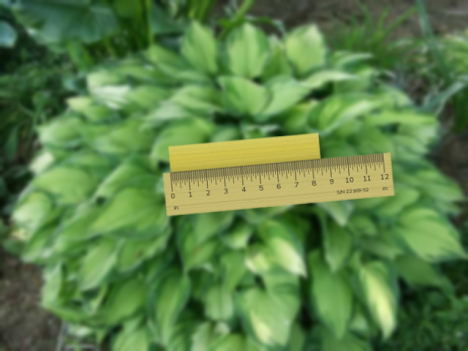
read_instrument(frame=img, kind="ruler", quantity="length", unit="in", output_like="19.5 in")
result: 8.5 in
